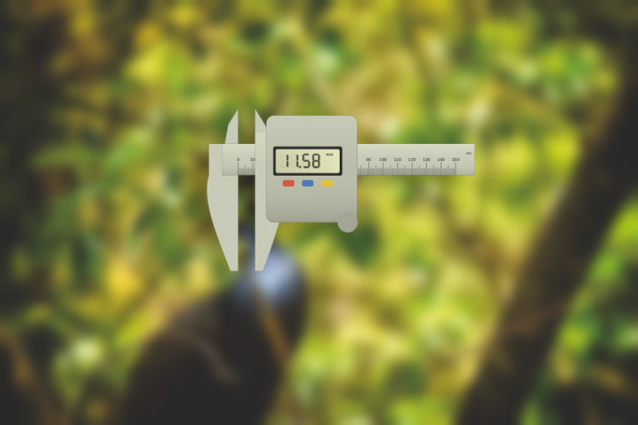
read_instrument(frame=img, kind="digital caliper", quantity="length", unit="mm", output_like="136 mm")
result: 11.58 mm
